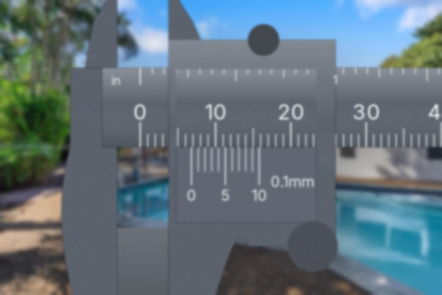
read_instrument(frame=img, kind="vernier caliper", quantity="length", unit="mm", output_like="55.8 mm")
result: 6.8 mm
